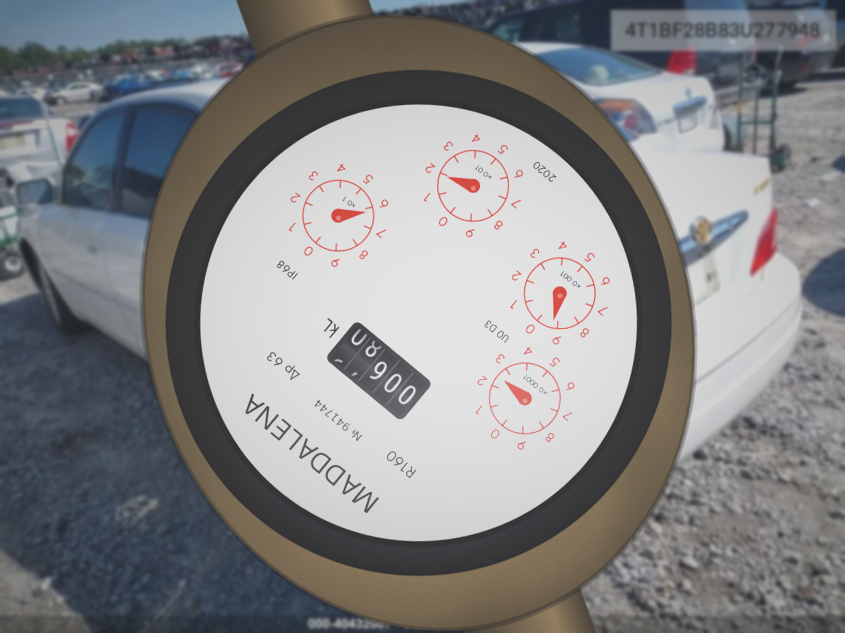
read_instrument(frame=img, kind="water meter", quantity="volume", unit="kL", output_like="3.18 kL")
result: 679.6192 kL
